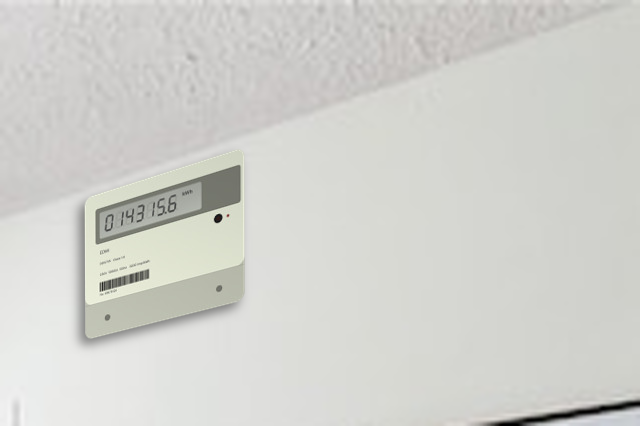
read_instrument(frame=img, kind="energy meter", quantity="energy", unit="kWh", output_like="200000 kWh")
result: 14315.6 kWh
